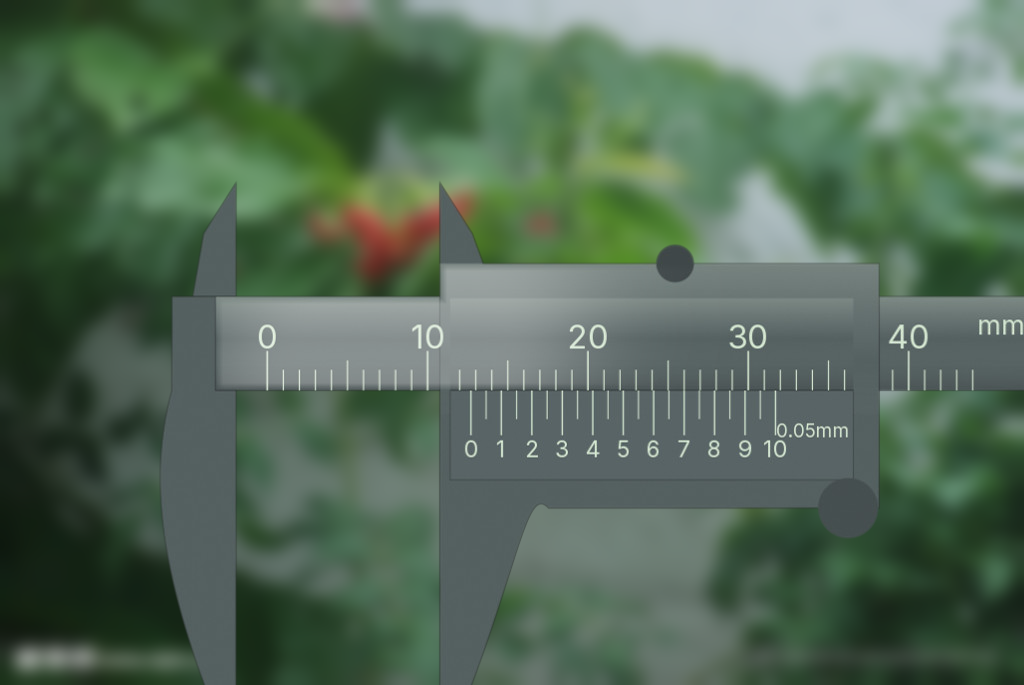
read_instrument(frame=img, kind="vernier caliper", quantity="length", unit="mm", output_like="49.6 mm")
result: 12.7 mm
